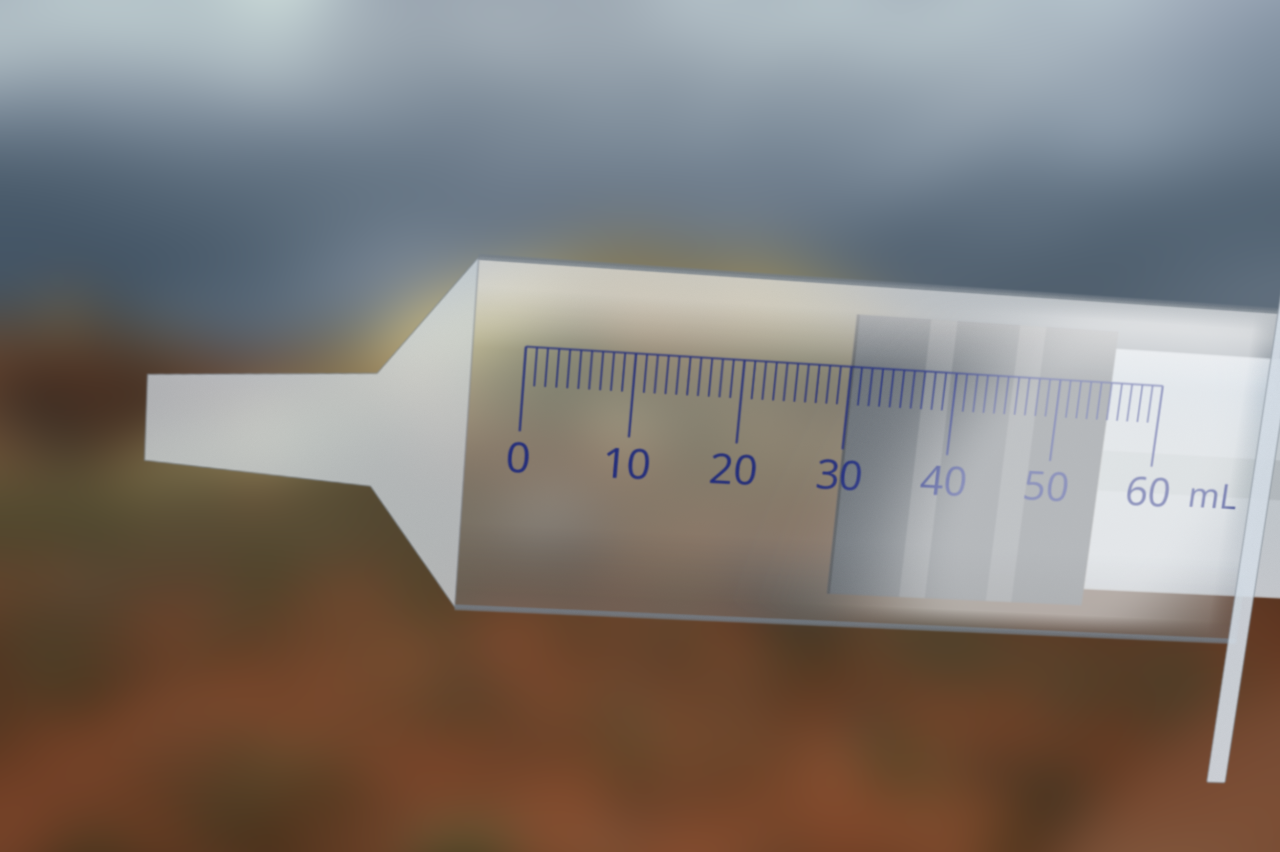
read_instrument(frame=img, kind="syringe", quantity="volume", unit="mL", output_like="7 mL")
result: 30 mL
